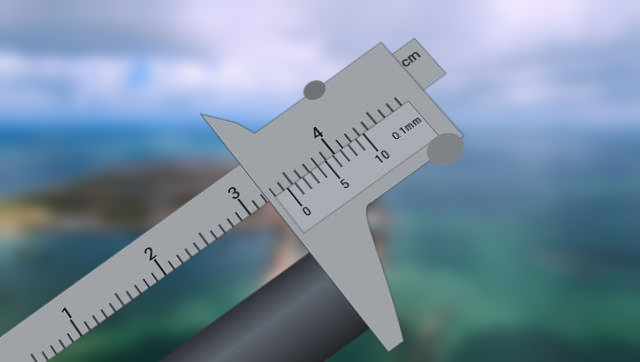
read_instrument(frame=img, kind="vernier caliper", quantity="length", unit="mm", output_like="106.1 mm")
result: 34.4 mm
